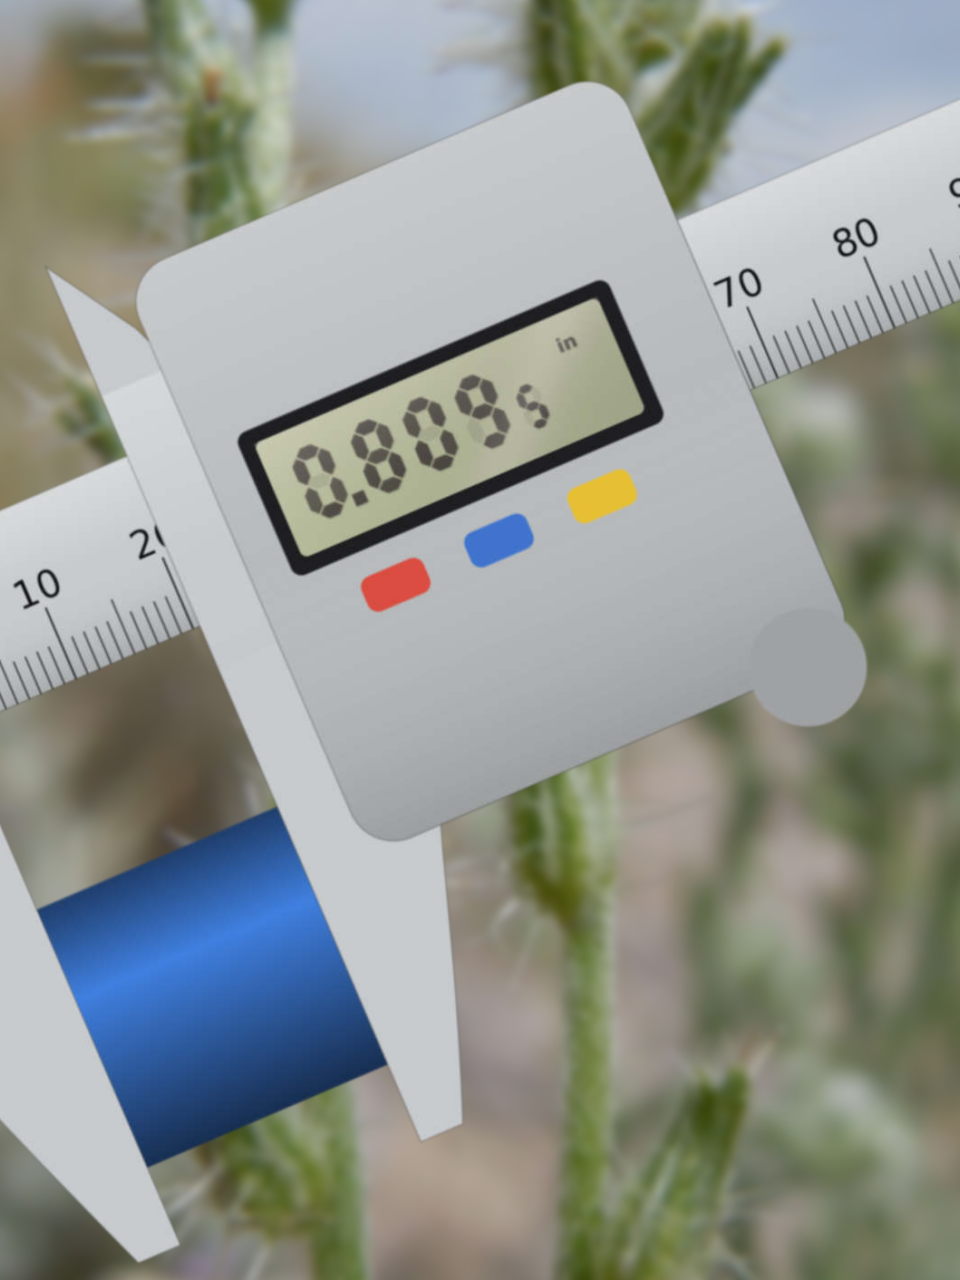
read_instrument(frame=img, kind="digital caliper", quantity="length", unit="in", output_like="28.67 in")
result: 0.8095 in
